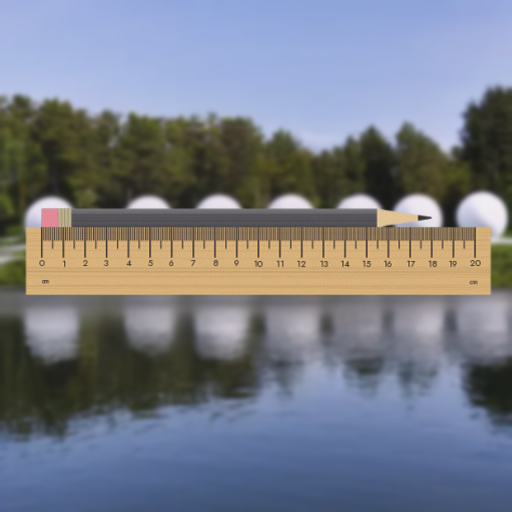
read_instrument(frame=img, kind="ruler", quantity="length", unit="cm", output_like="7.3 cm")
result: 18 cm
